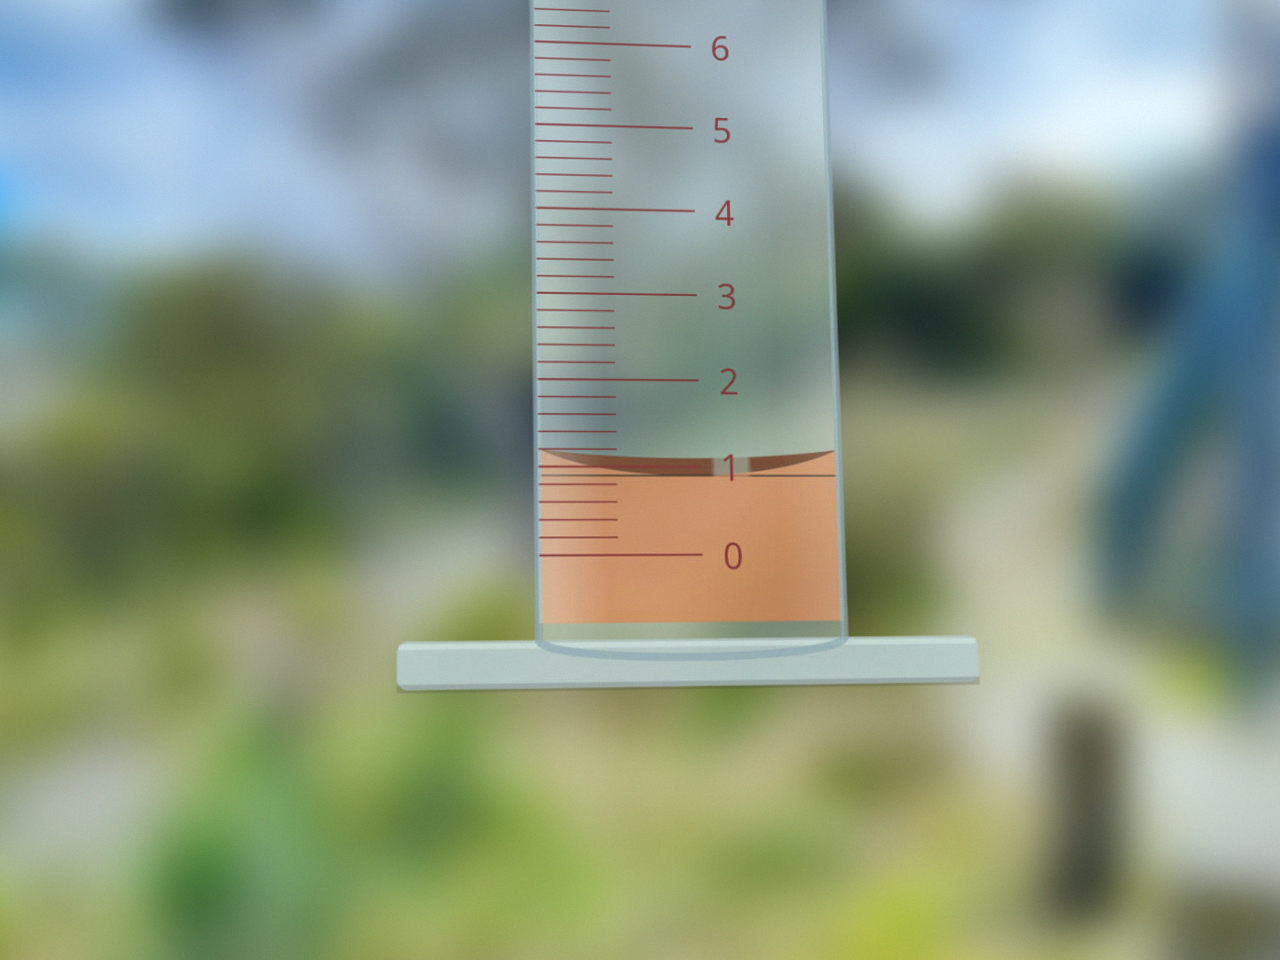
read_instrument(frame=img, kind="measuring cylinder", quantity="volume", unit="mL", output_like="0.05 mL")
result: 0.9 mL
